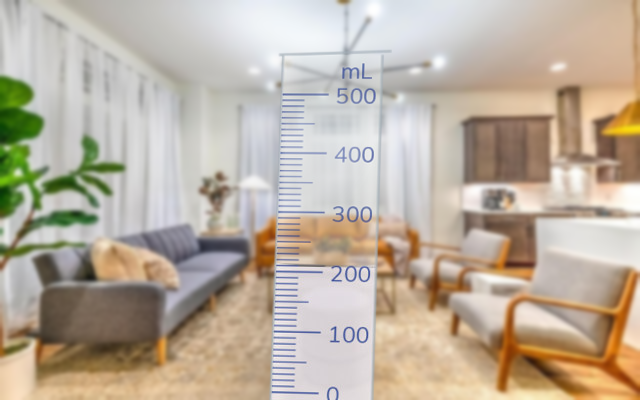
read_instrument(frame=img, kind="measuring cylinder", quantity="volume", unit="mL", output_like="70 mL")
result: 210 mL
